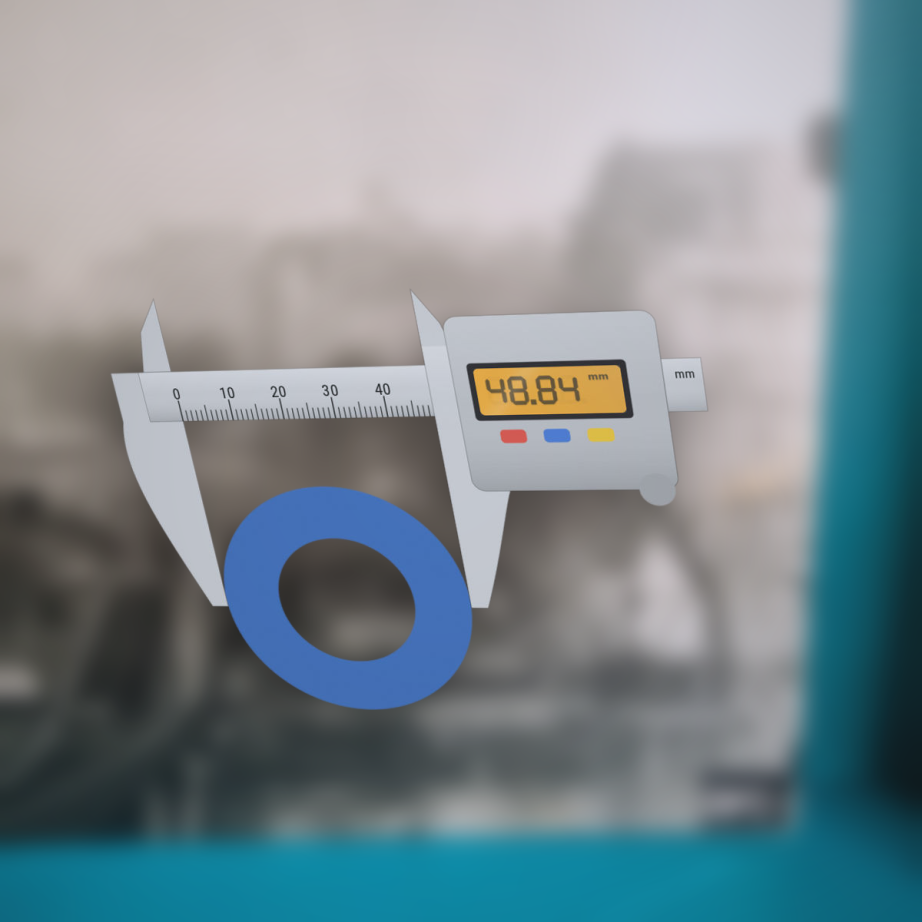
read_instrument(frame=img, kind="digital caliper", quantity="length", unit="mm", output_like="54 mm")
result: 48.84 mm
